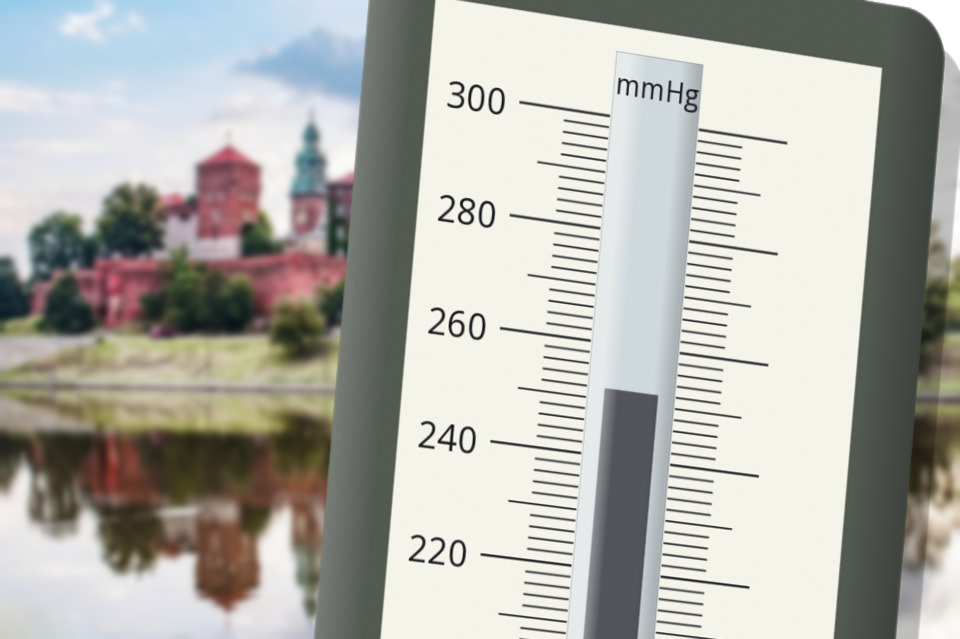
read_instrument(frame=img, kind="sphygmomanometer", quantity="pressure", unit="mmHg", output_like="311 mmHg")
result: 252 mmHg
